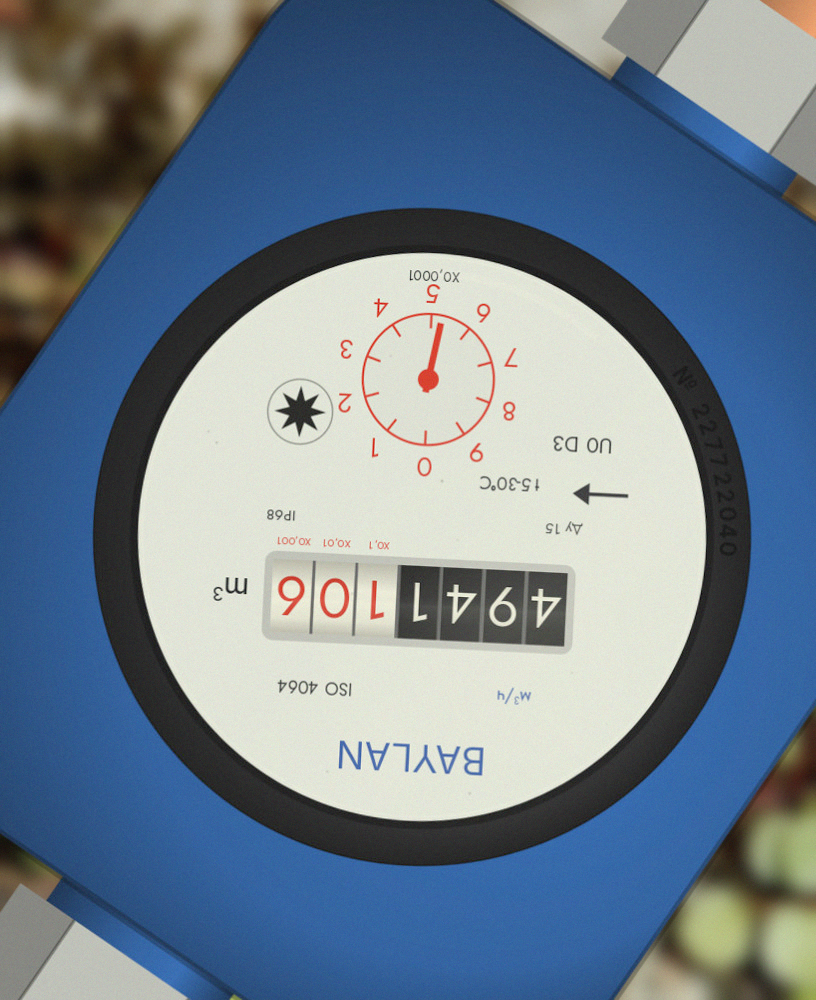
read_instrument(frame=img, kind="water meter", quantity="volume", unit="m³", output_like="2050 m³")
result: 4941.1065 m³
